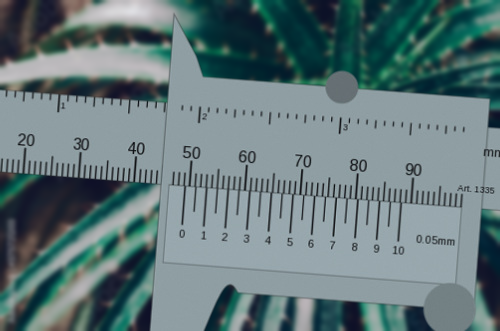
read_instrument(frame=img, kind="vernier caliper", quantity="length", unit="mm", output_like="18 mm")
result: 49.2 mm
